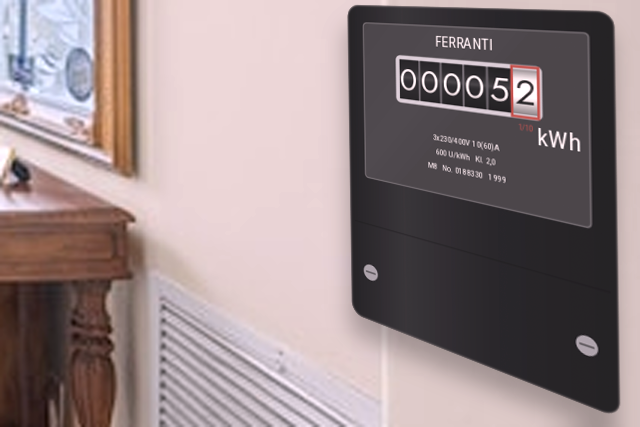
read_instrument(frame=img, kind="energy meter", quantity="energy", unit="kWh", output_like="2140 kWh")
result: 5.2 kWh
